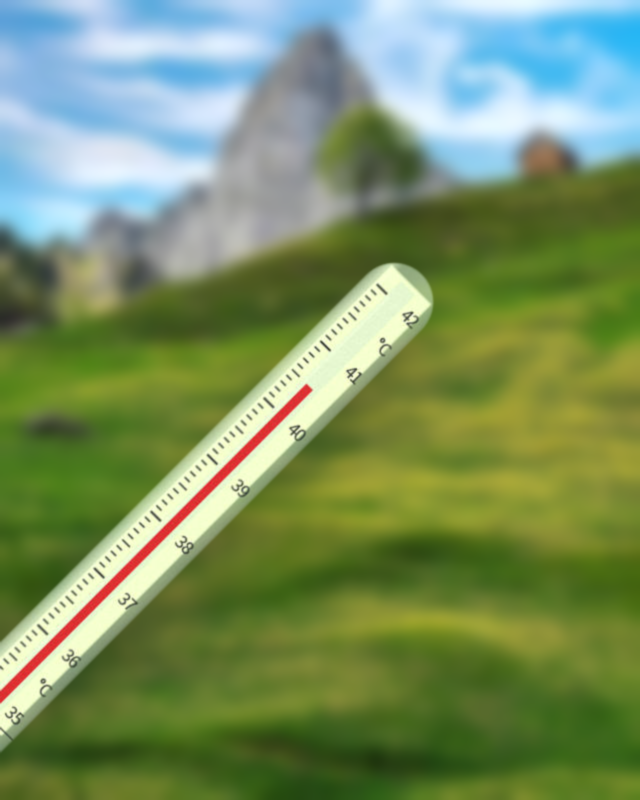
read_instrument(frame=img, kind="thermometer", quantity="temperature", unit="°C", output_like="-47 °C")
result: 40.5 °C
